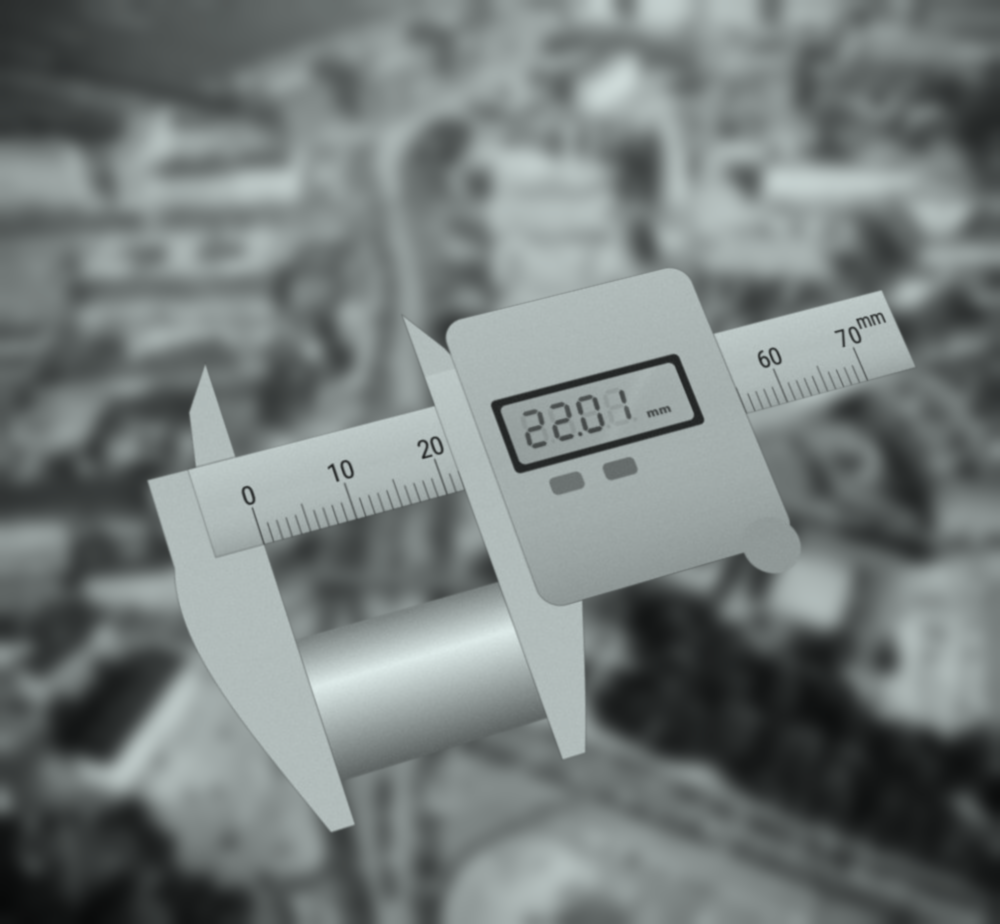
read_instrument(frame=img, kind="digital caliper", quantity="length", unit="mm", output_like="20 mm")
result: 22.01 mm
